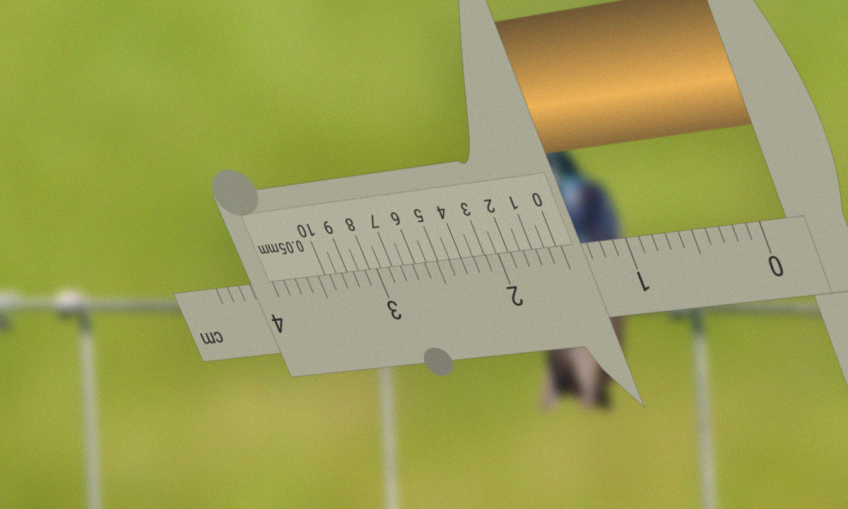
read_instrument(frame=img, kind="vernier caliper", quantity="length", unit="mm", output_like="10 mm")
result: 15.4 mm
